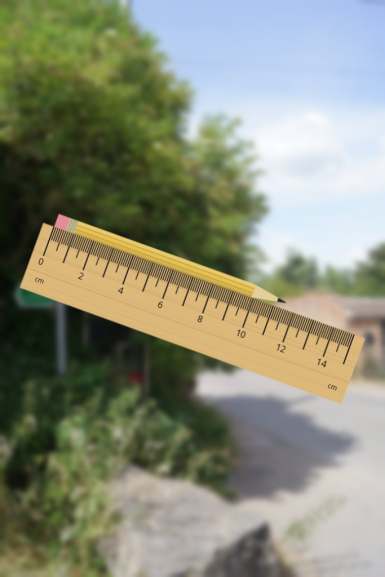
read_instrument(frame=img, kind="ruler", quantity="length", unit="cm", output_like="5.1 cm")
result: 11.5 cm
